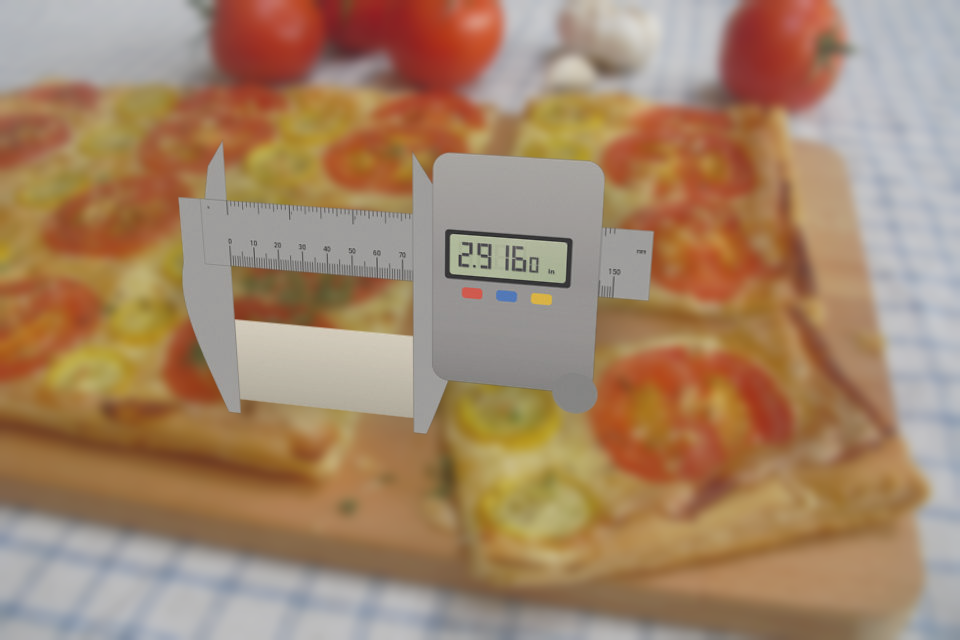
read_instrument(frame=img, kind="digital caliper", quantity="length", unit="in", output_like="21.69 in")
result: 2.9160 in
